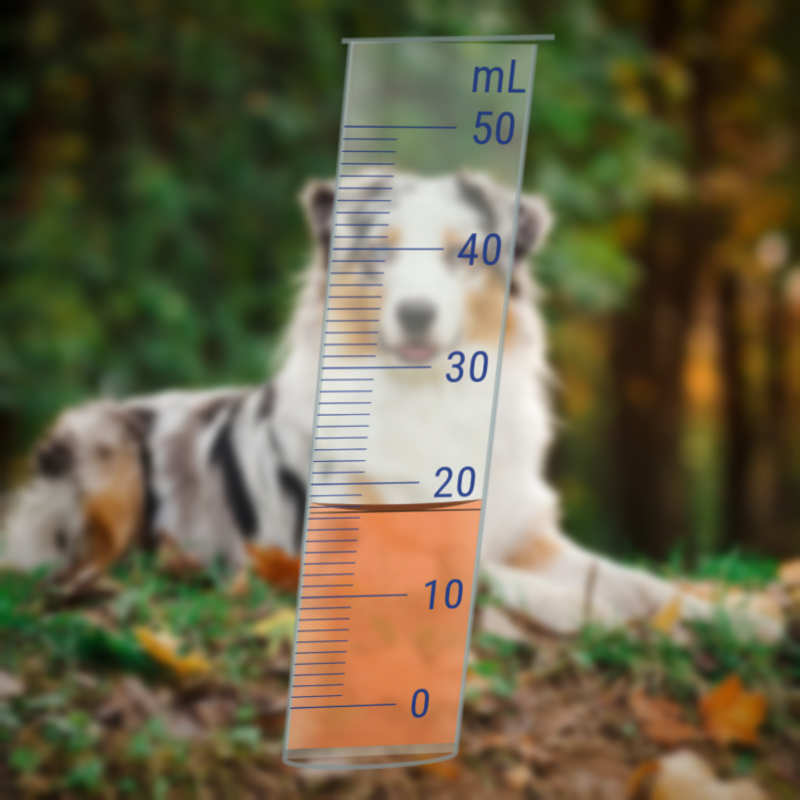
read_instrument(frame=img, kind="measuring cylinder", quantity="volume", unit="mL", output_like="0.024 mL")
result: 17.5 mL
